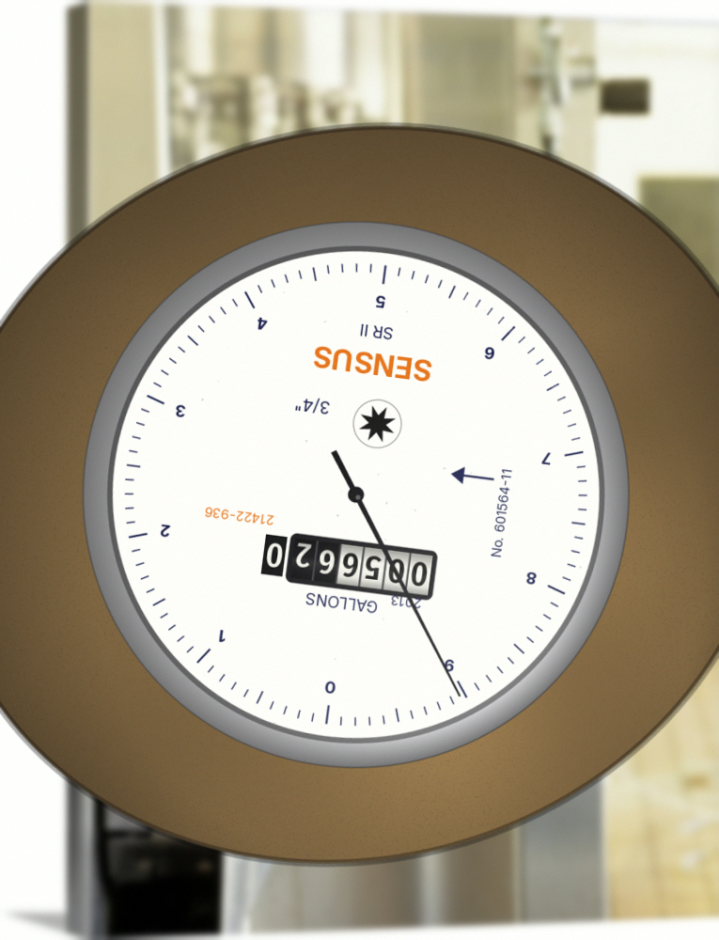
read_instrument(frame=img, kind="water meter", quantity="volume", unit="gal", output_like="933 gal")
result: 56619.0 gal
